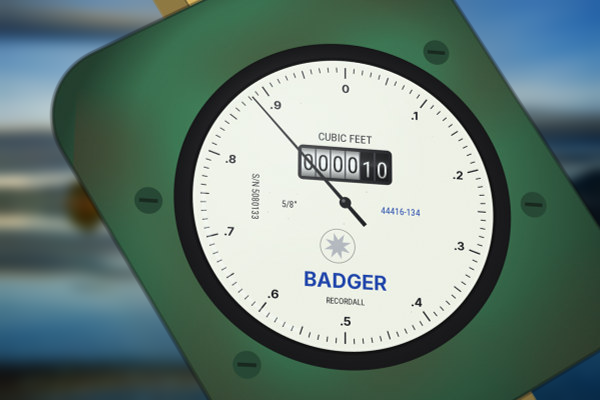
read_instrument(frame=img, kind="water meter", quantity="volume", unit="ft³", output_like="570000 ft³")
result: 9.88 ft³
